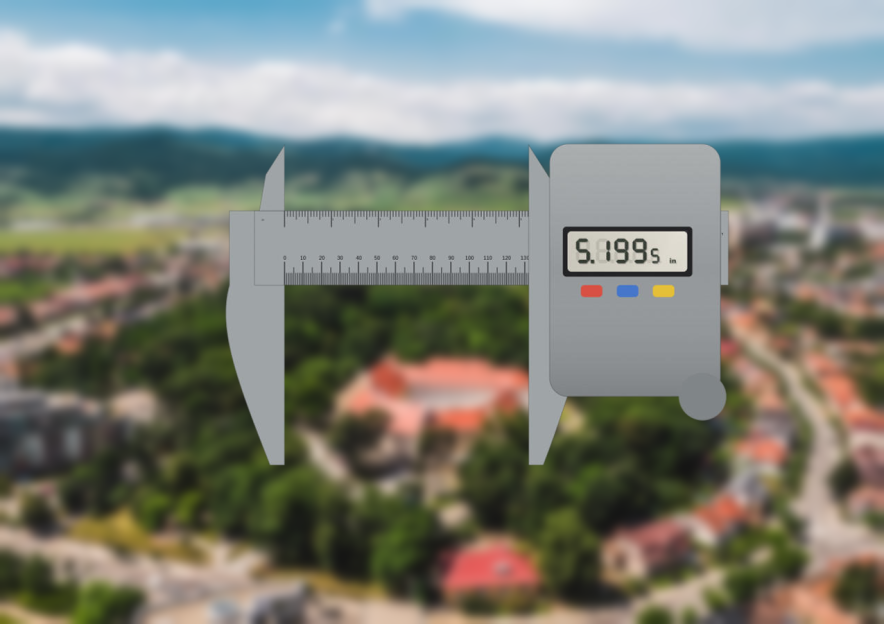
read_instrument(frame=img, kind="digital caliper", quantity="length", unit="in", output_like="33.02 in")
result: 5.1995 in
